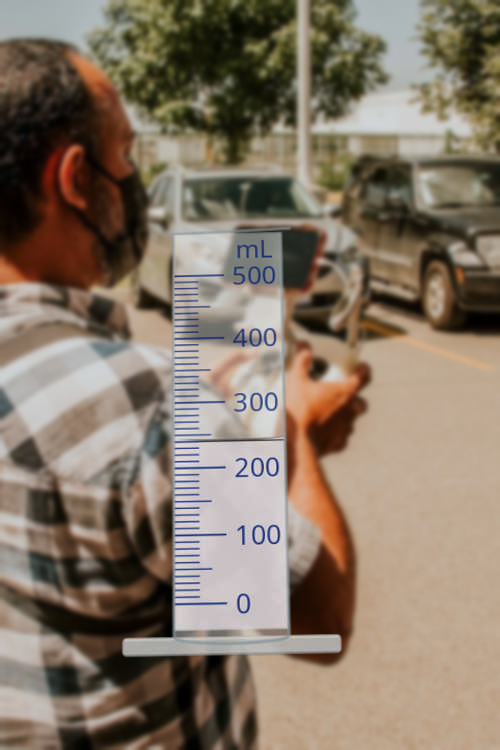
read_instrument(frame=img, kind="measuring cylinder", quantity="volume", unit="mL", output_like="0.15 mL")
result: 240 mL
